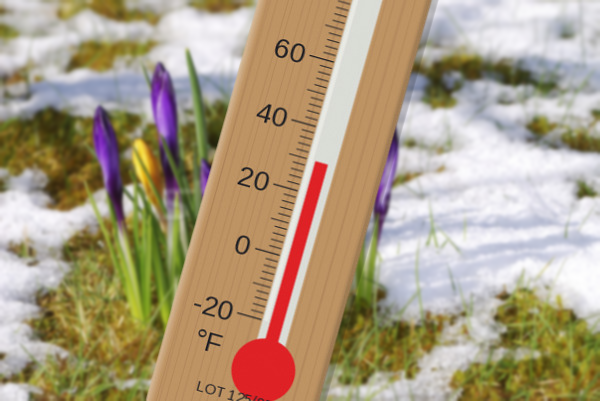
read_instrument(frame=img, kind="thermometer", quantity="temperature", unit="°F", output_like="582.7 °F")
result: 30 °F
